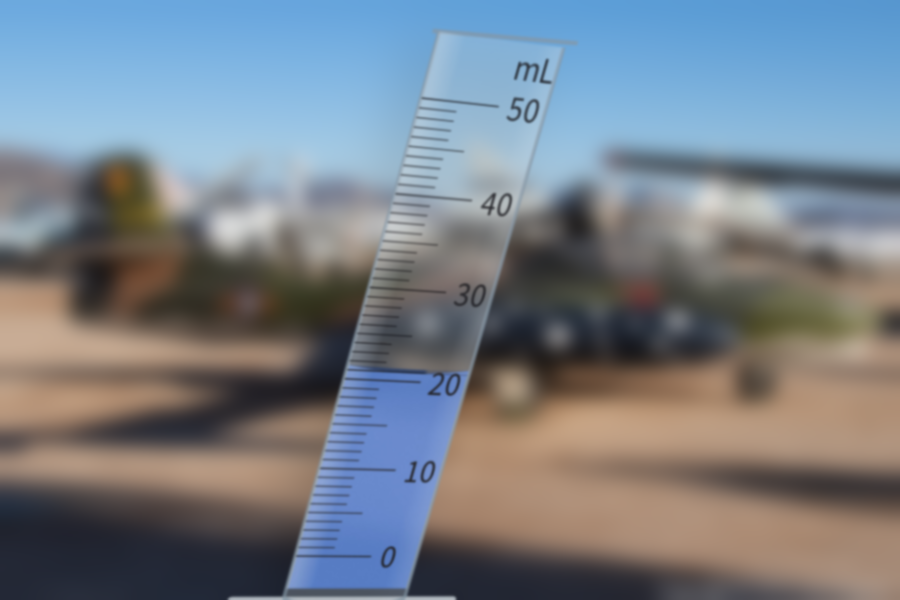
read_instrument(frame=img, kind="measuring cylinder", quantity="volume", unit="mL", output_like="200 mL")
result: 21 mL
